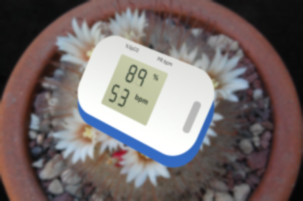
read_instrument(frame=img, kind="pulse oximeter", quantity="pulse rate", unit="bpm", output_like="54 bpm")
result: 53 bpm
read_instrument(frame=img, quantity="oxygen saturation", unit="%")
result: 89 %
